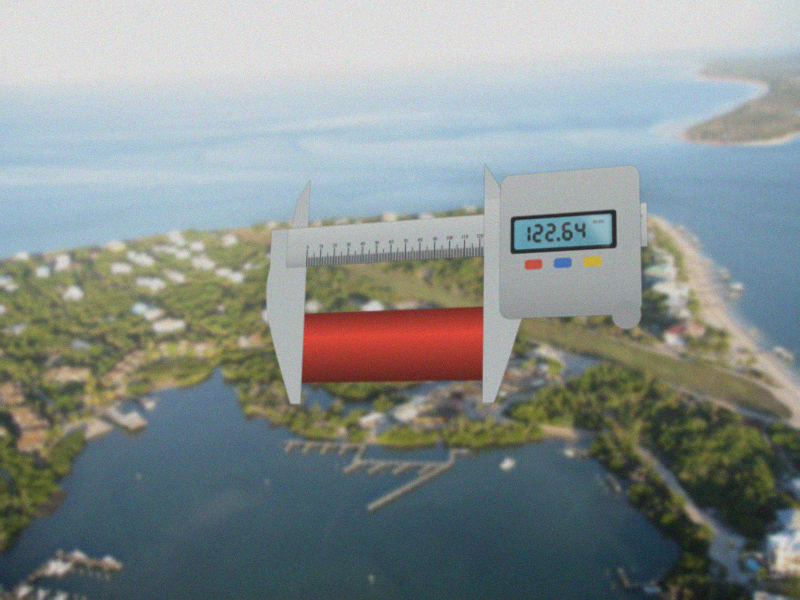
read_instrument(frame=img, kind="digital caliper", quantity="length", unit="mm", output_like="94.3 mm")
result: 122.64 mm
